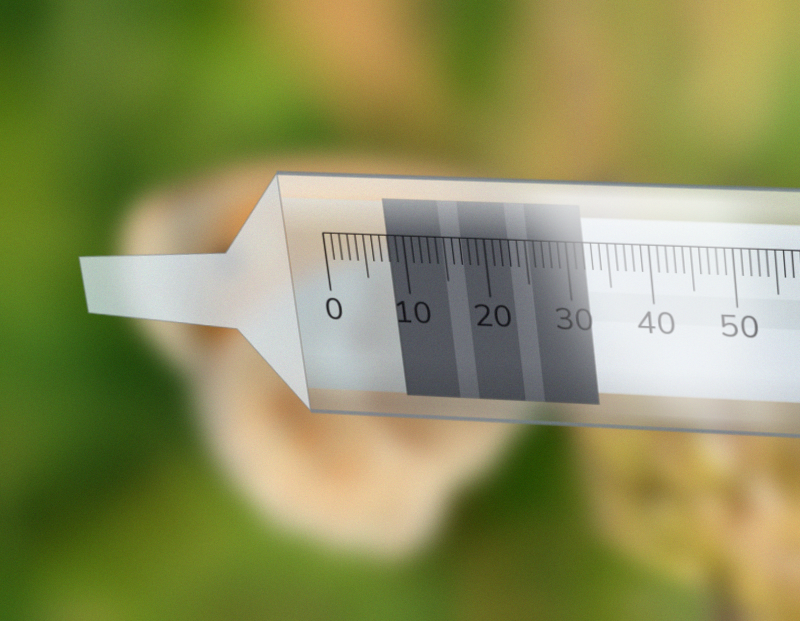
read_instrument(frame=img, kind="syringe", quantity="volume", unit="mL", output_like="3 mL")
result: 8 mL
